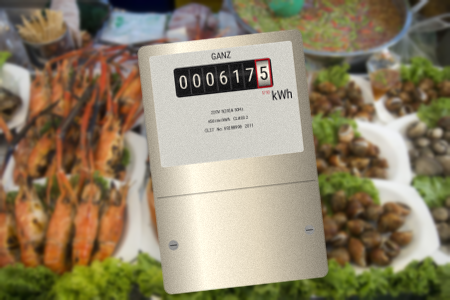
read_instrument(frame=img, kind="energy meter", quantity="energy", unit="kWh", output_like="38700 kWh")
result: 617.5 kWh
